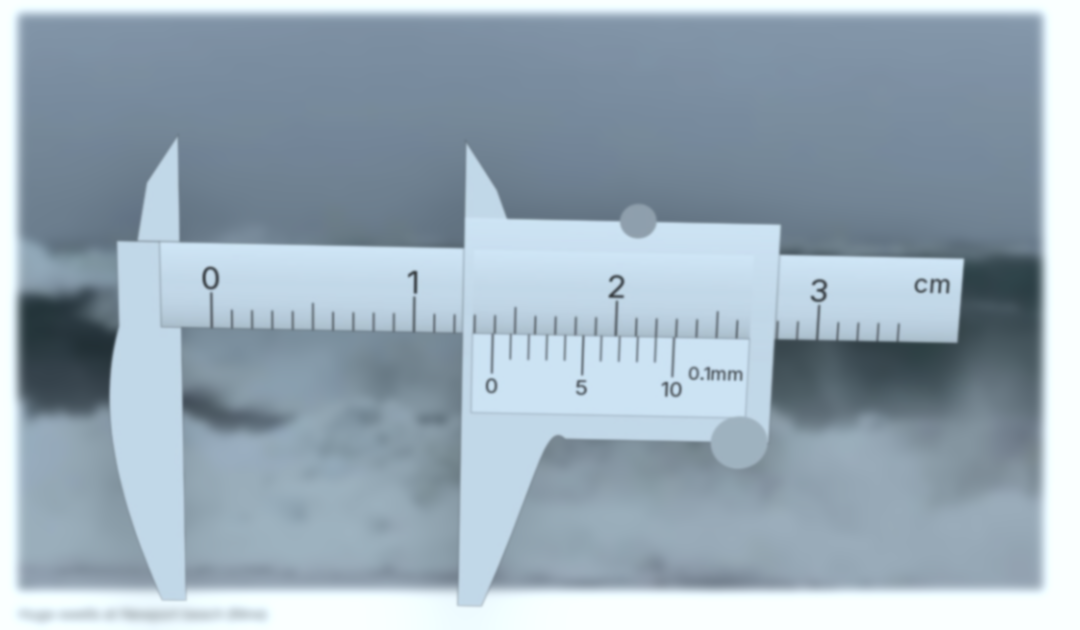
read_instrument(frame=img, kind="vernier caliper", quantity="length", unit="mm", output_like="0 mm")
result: 13.9 mm
